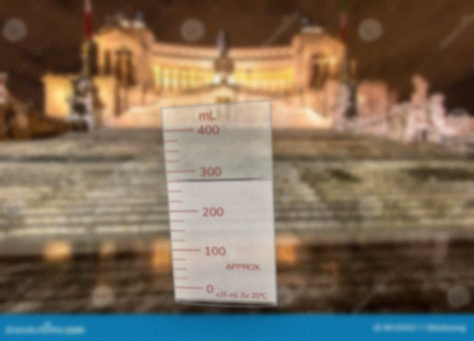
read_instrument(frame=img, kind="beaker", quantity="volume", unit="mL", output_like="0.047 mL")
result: 275 mL
